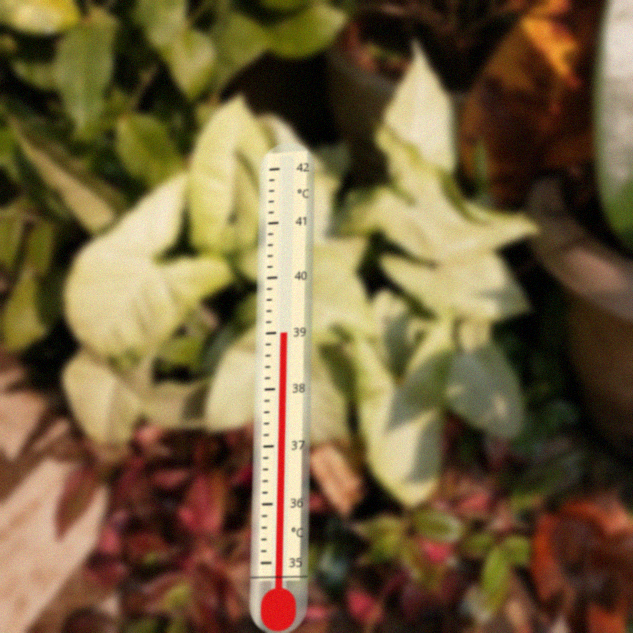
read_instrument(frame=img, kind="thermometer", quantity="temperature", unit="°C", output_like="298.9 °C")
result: 39 °C
